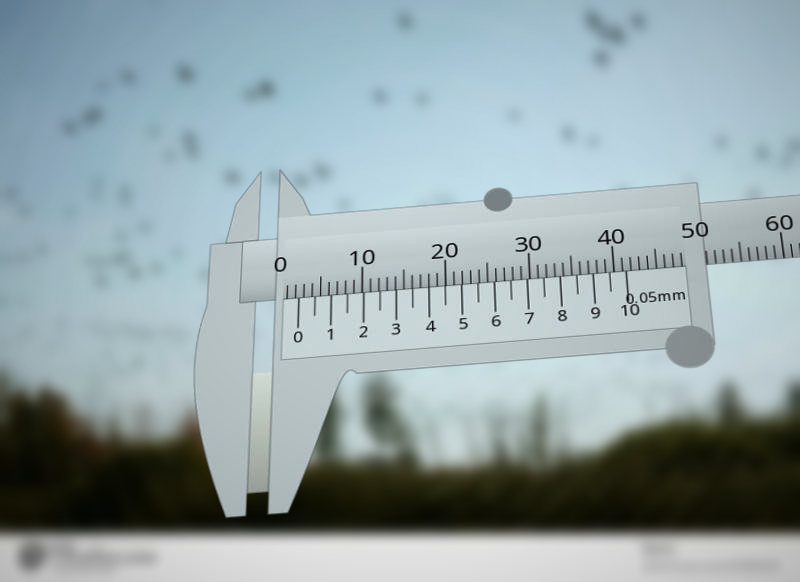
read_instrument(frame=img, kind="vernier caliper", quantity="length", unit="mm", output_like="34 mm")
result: 2.4 mm
